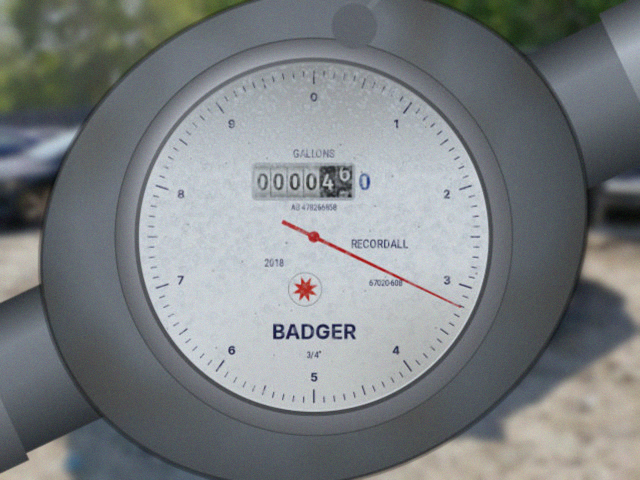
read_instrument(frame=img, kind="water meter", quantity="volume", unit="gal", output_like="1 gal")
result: 463.2 gal
